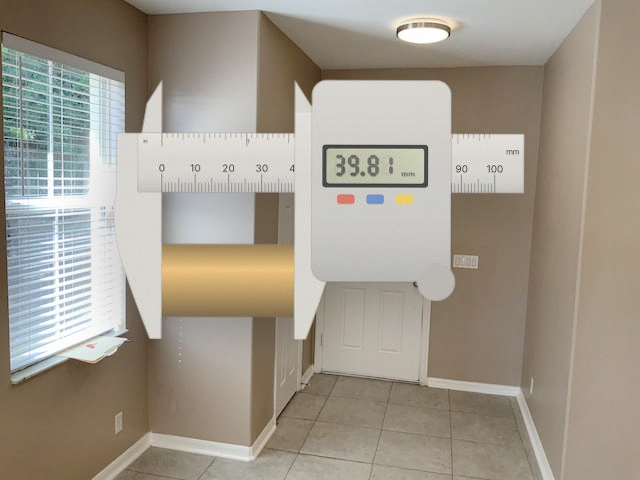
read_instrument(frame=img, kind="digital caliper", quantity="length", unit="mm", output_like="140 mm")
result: 39.81 mm
